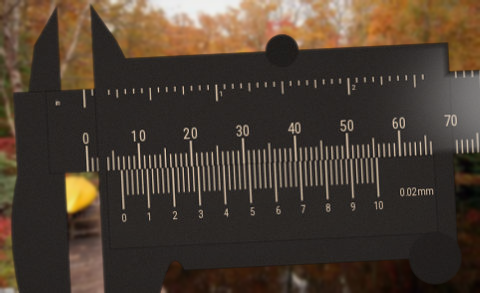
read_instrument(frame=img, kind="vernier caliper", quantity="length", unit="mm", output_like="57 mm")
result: 6.5 mm
